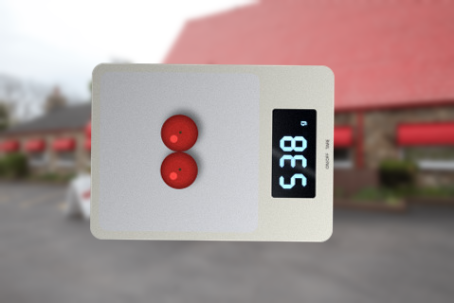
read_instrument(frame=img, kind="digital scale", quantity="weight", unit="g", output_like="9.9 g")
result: 538 g
